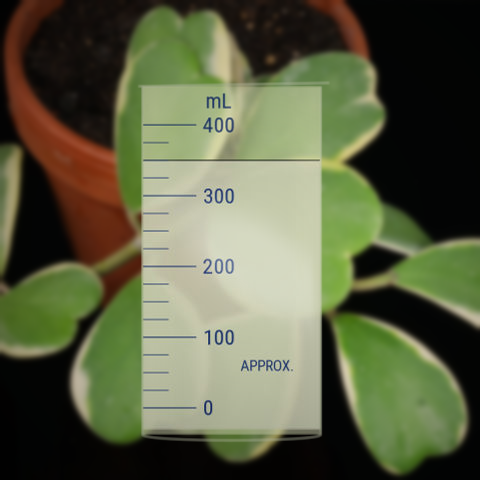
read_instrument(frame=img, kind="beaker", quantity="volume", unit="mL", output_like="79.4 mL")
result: 350 mL
